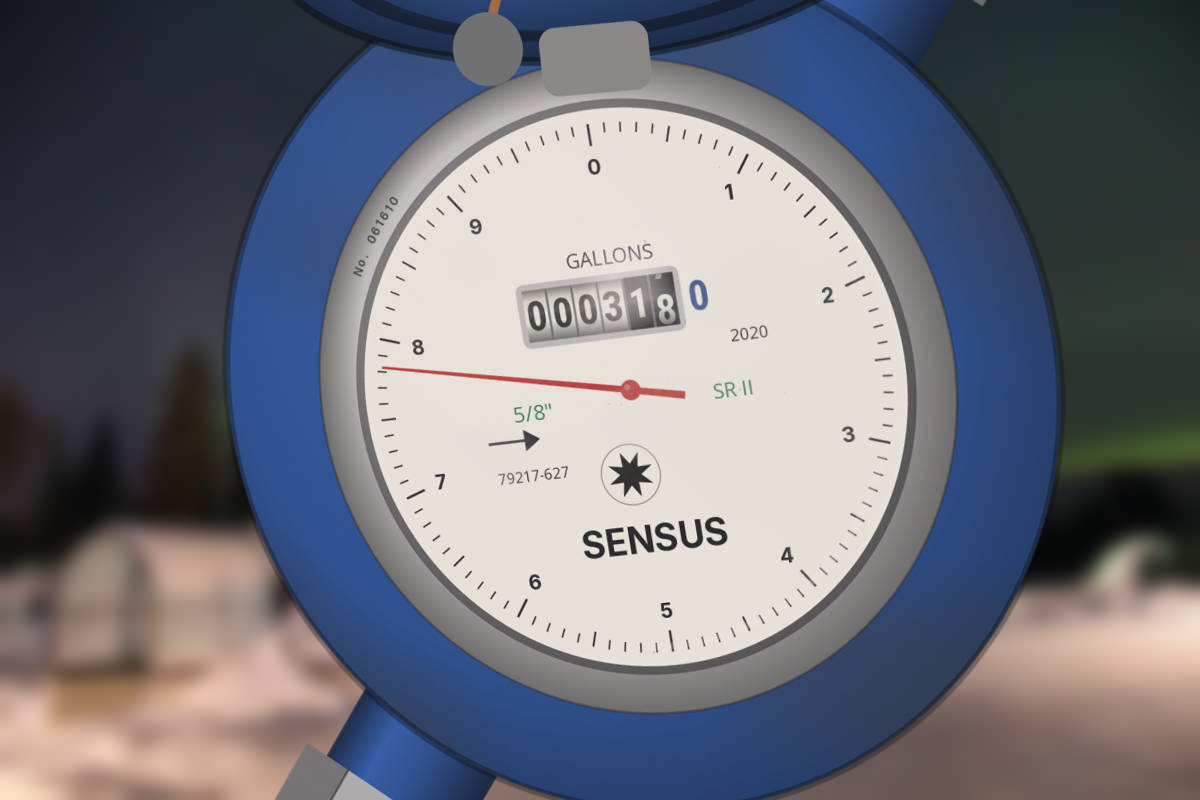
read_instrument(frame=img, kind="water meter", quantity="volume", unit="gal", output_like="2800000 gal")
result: 3177.8 gal
